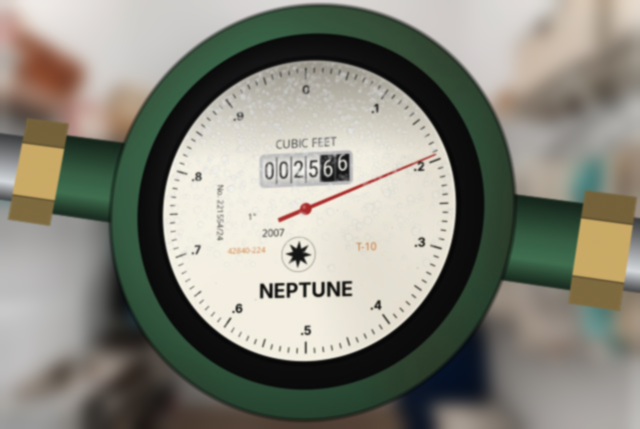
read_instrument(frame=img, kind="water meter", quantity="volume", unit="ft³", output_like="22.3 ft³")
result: 2566.19 ft³
